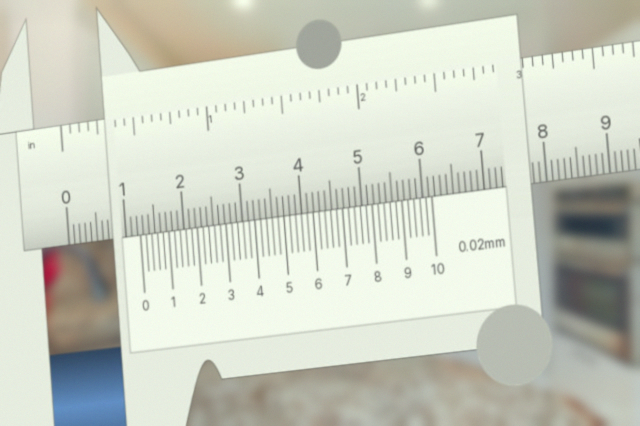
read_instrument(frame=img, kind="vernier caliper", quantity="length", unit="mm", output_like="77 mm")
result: 12.5 mm
